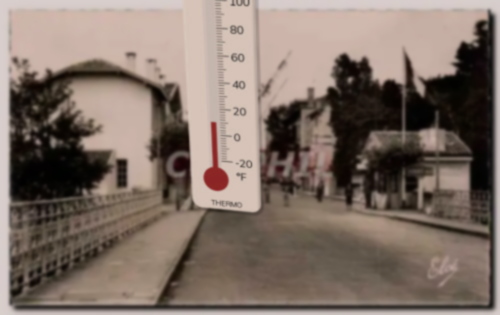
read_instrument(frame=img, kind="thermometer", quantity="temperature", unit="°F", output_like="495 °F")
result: 10 °F
